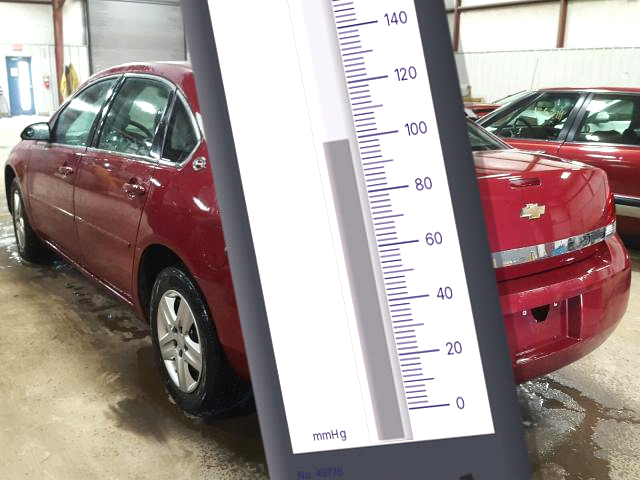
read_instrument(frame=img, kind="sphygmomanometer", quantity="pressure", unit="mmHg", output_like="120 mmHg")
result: 100 mmHg
